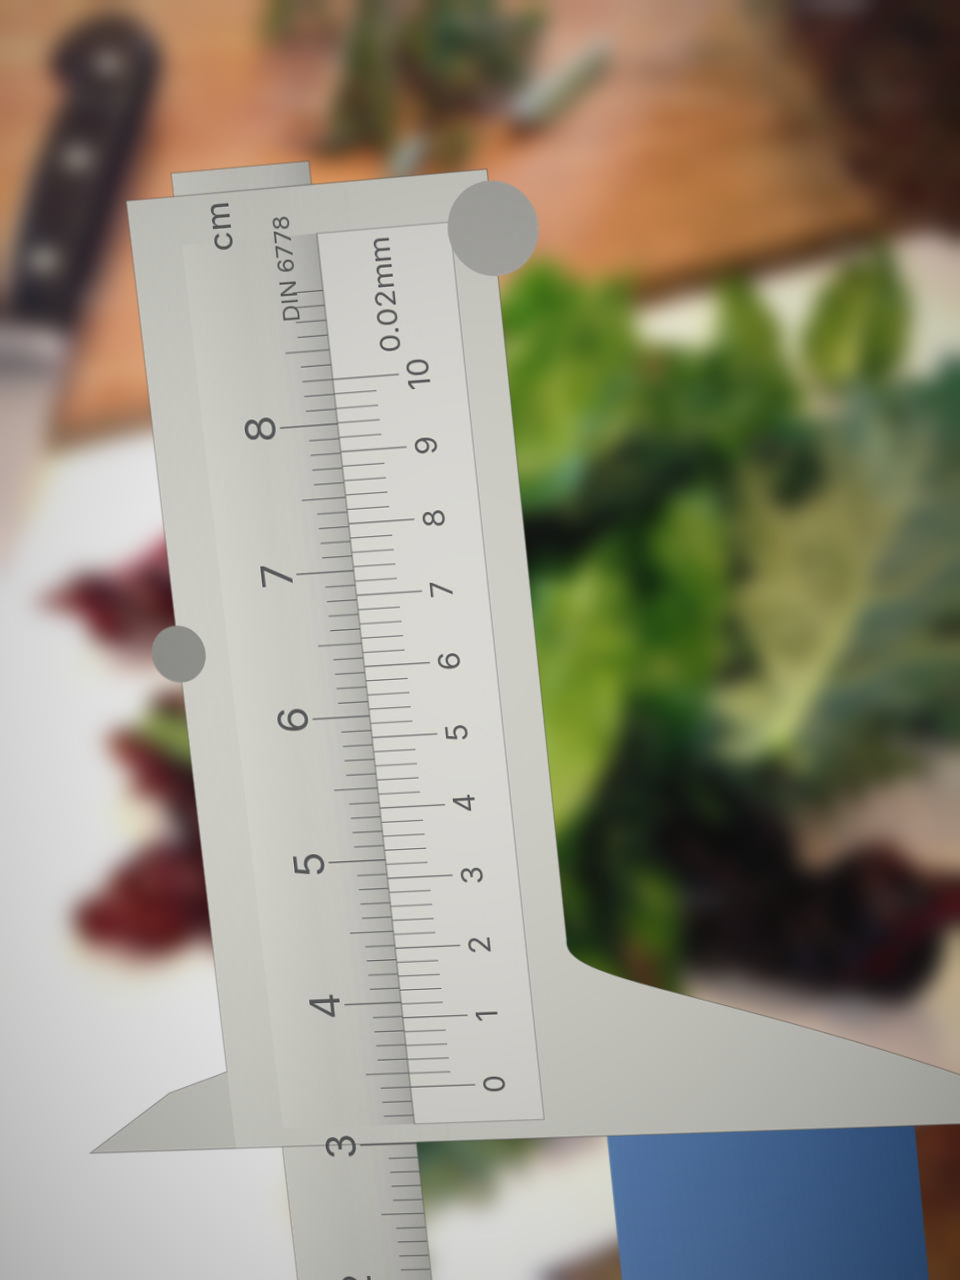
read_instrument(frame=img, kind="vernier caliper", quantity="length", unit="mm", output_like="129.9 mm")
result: 34.0 mm
